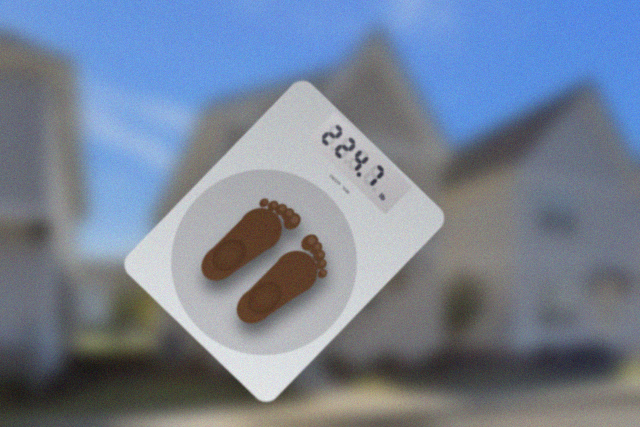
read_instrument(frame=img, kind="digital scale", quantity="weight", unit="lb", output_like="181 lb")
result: 224.7 lb
